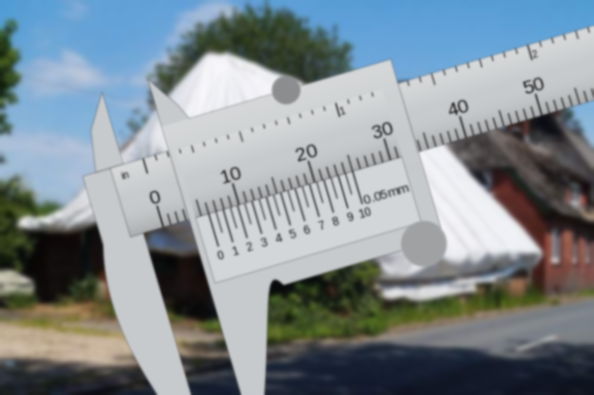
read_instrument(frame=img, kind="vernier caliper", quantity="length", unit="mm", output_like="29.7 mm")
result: 6.0 mm
